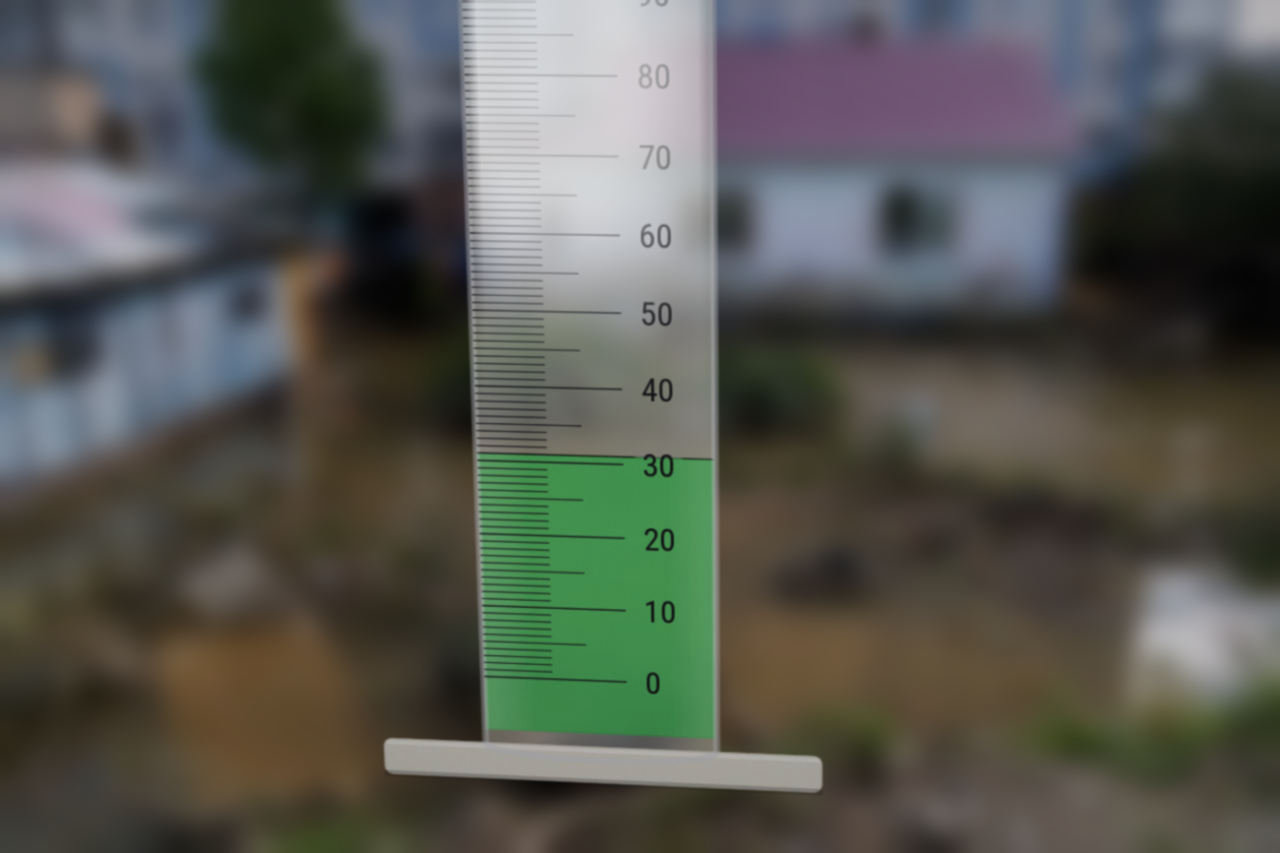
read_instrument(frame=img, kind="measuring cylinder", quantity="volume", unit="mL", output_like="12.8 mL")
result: 31 mL
